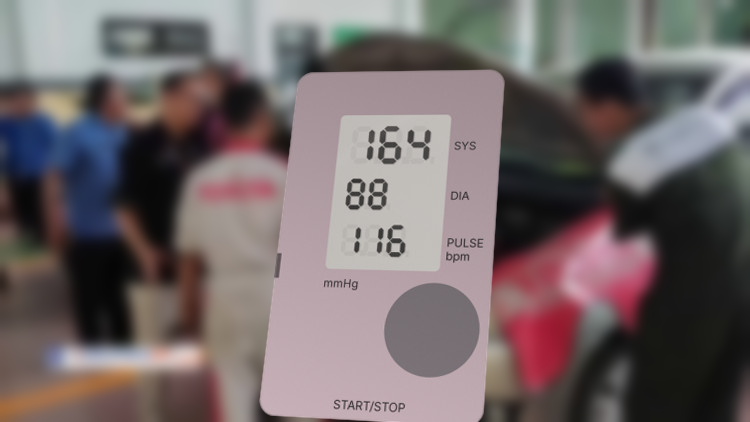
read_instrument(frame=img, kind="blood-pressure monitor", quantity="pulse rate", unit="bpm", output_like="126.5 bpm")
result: 116 bpm
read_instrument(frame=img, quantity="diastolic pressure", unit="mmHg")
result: 88 mmHg
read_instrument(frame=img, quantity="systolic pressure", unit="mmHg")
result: 164 mmHg
